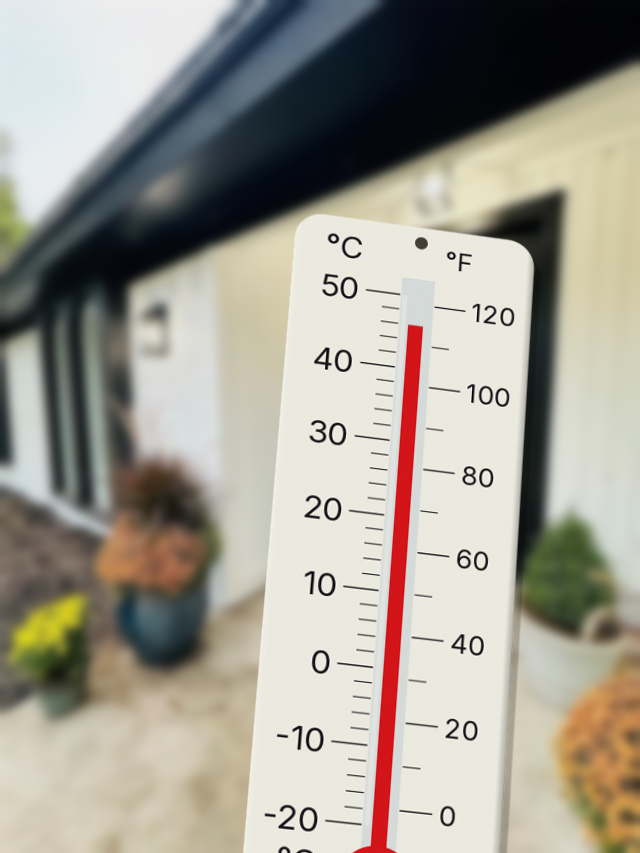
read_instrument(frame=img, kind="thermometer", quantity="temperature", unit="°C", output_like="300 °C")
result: 46 °C
